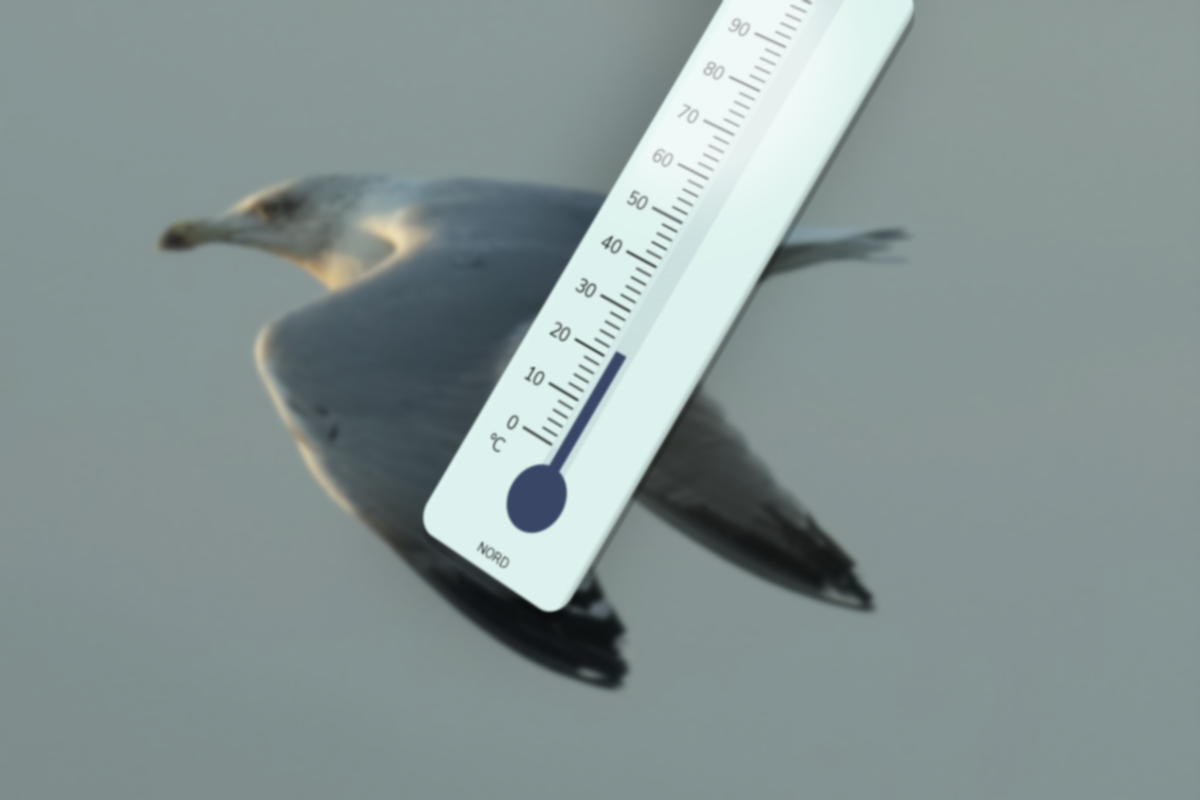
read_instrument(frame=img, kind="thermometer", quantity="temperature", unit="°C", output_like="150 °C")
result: 22 °C
